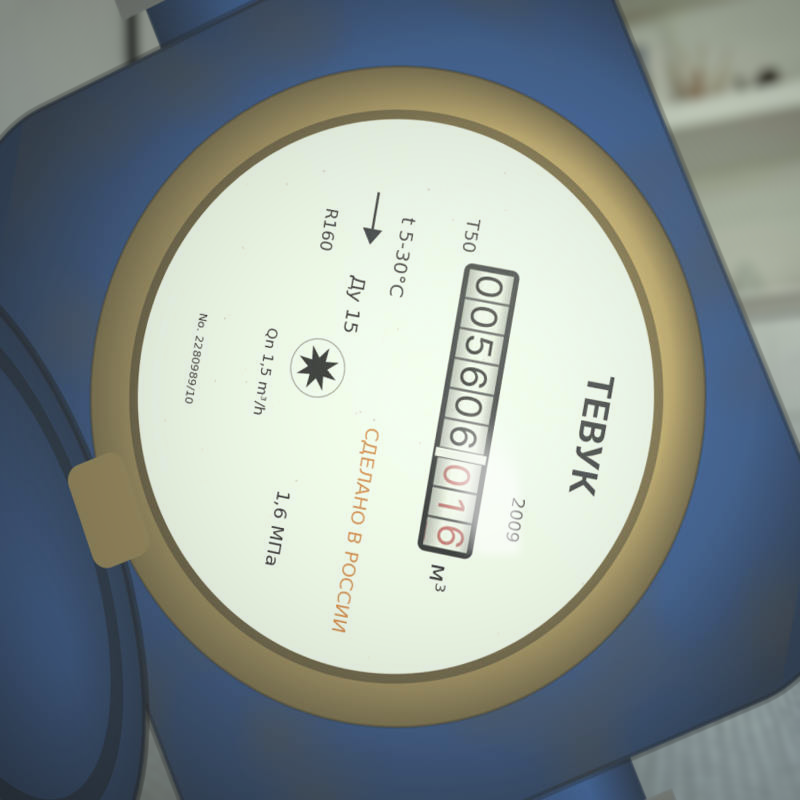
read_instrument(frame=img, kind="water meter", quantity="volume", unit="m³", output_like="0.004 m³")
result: 5606.016 m³
